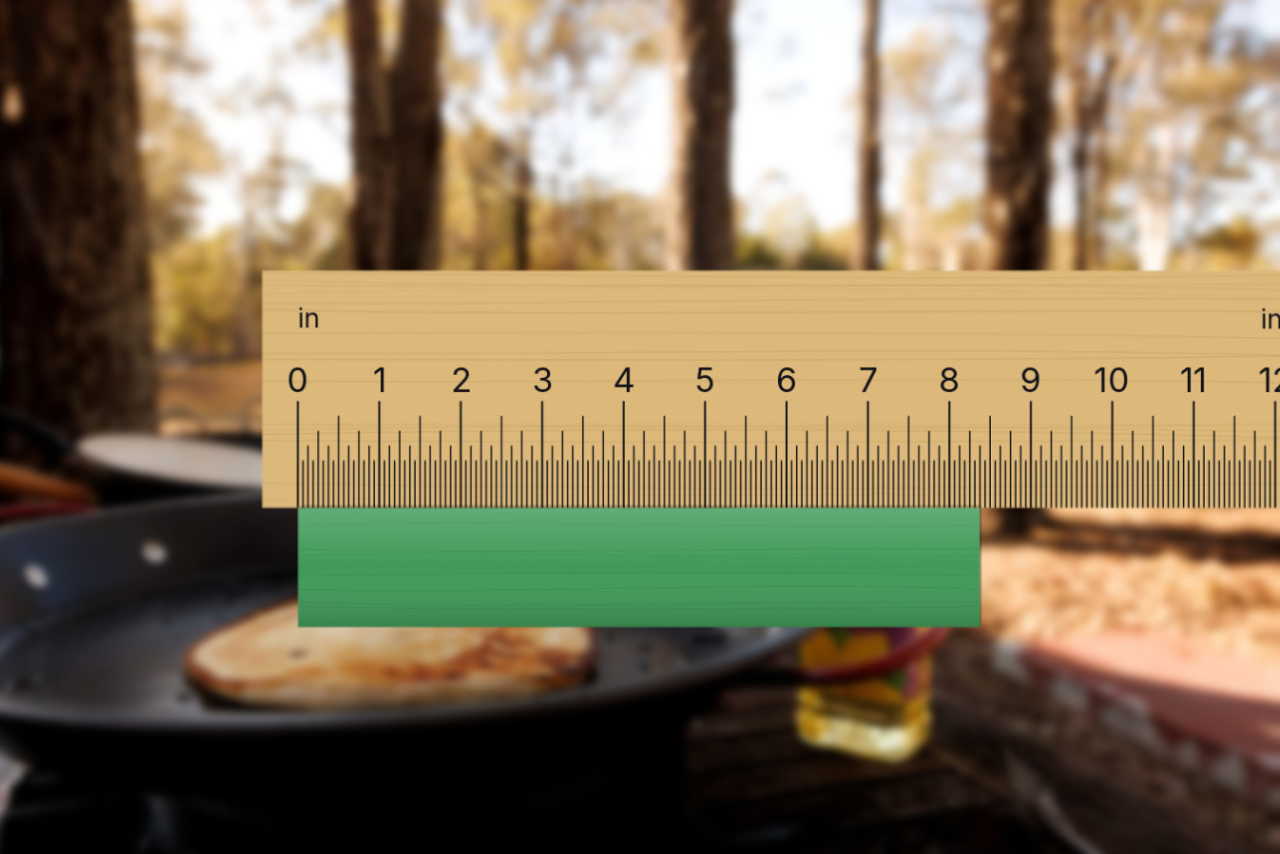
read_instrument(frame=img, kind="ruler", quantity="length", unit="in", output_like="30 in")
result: 8.375 in
